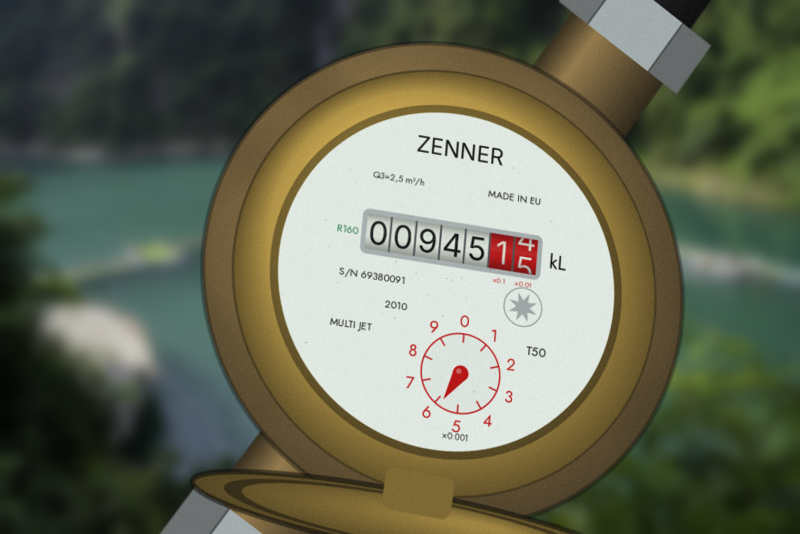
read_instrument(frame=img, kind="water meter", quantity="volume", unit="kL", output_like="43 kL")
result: 945.145 kL
